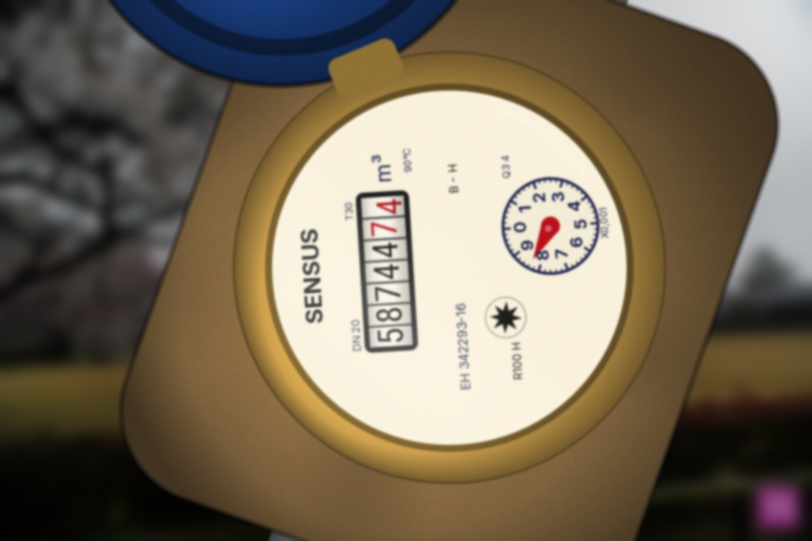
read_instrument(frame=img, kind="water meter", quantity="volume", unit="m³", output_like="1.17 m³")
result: 58744.738 m³
